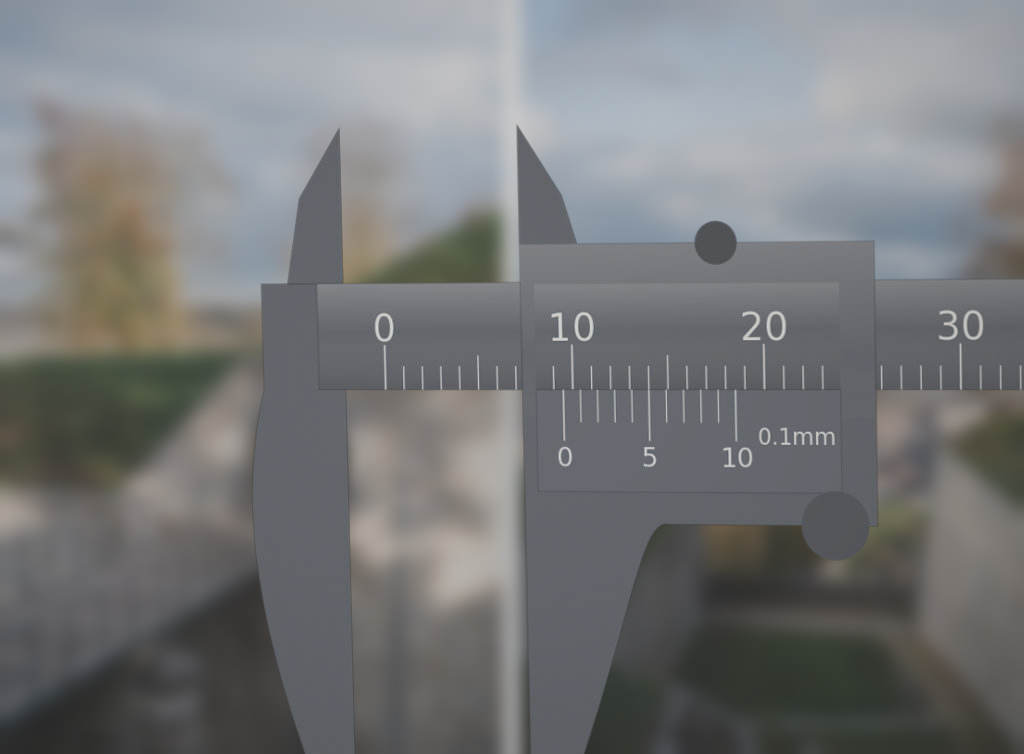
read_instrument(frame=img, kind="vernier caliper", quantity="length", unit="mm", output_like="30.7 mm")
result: 9.5 mm
